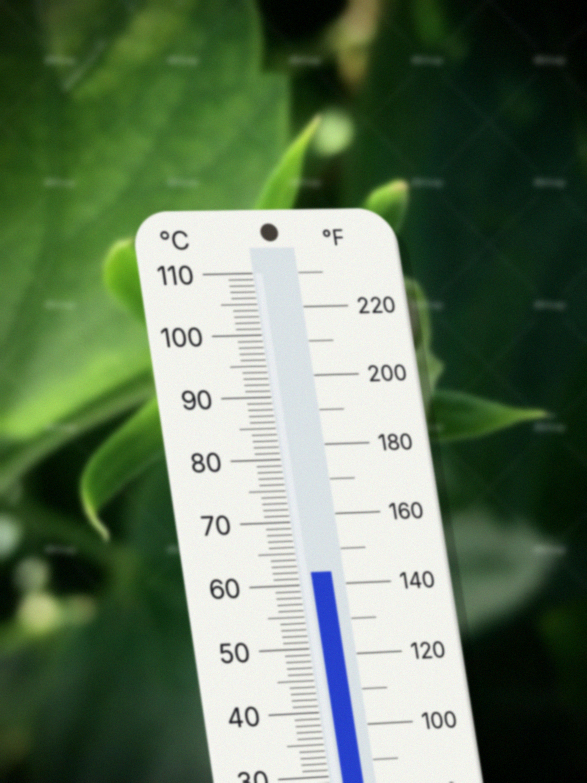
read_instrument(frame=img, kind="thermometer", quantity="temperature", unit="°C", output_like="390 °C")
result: 62 °C
